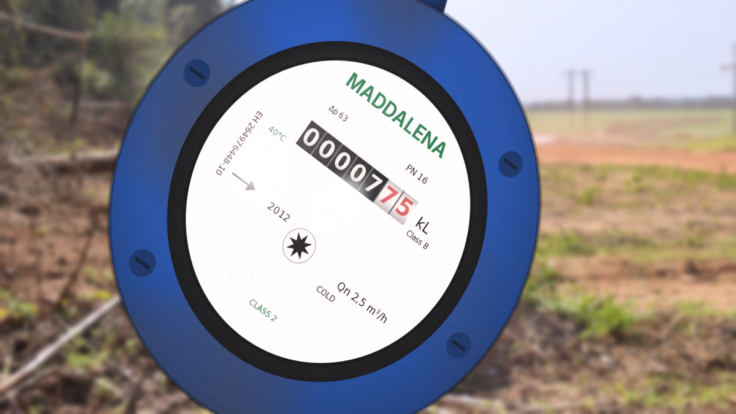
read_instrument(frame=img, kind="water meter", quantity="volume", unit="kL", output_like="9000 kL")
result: 7.75 kL
